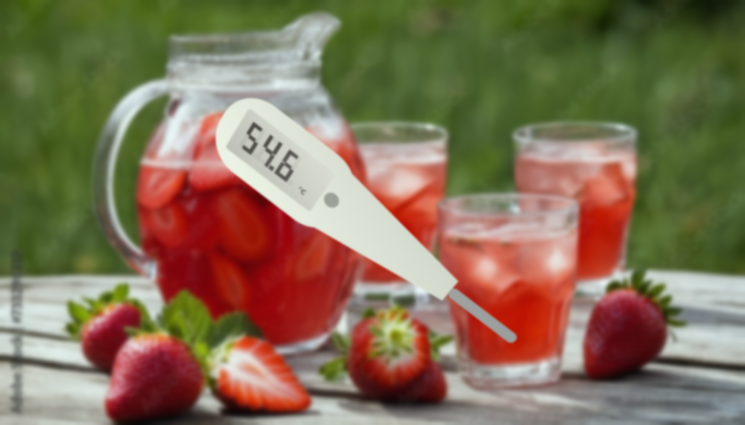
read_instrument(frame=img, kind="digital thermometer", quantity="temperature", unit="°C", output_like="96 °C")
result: 54.6 °C
